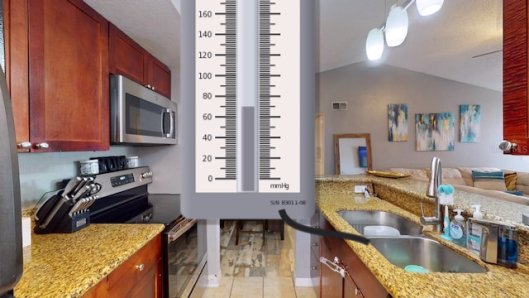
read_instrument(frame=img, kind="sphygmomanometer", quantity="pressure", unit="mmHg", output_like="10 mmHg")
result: 70 mmHg
